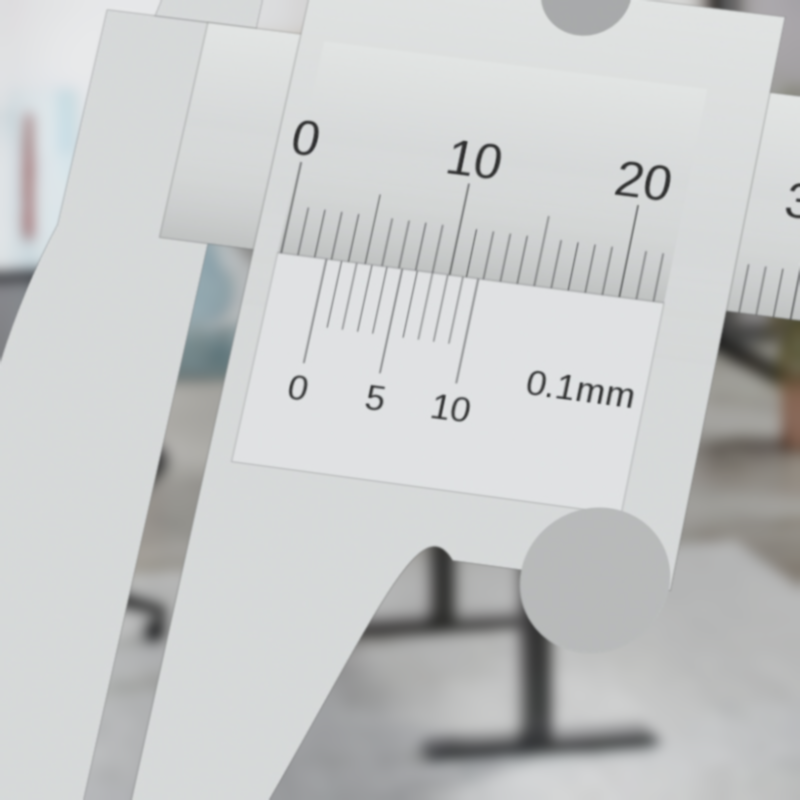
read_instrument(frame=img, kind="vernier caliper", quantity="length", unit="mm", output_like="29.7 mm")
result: 2.7 mm
